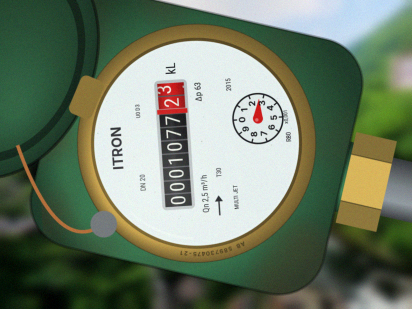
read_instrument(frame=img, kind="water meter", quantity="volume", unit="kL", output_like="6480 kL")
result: 1077.232 kL
